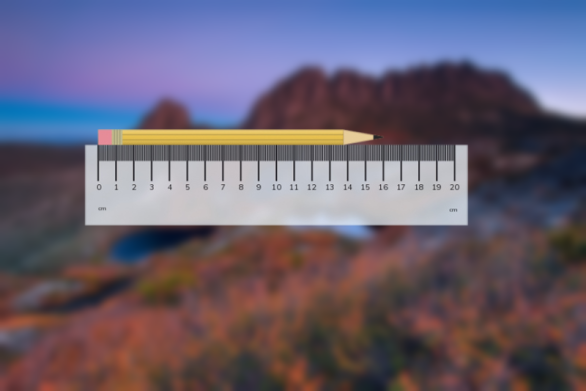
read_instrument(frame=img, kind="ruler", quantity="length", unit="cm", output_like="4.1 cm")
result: 16 cm
